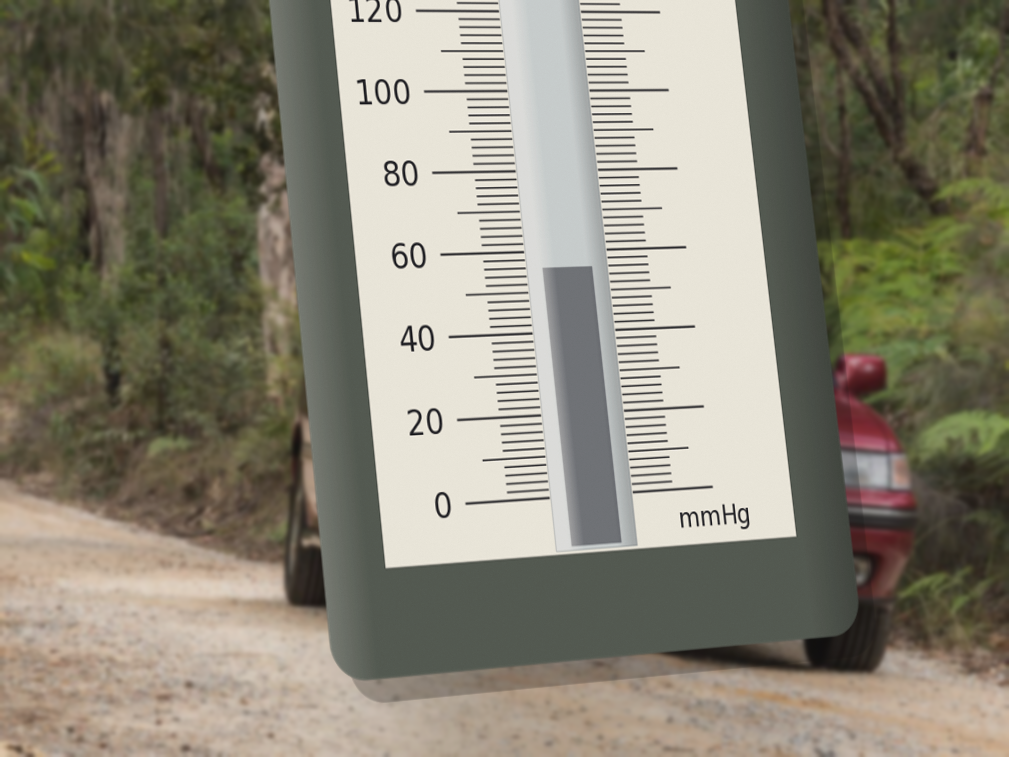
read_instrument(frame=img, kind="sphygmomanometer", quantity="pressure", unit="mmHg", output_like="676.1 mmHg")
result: 56 mmHg
